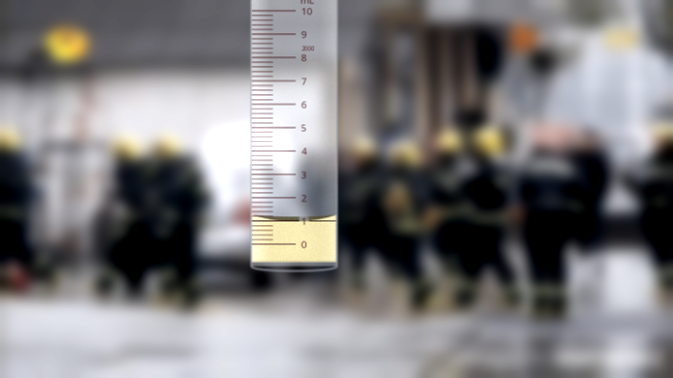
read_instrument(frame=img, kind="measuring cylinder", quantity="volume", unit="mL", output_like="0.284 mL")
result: 1 mL
